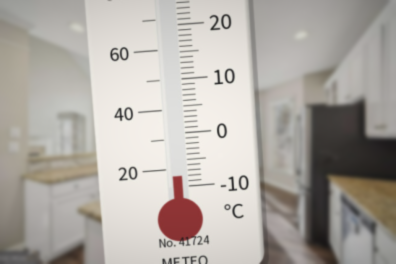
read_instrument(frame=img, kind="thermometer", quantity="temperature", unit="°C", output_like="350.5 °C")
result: -8 °C
